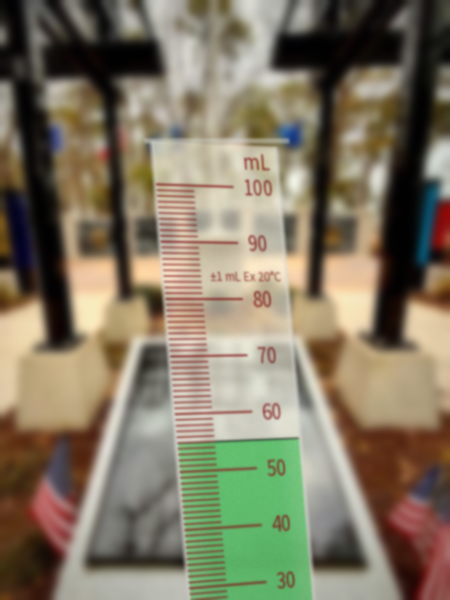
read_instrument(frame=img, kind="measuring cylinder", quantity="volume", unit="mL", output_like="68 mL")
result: 55 mL
